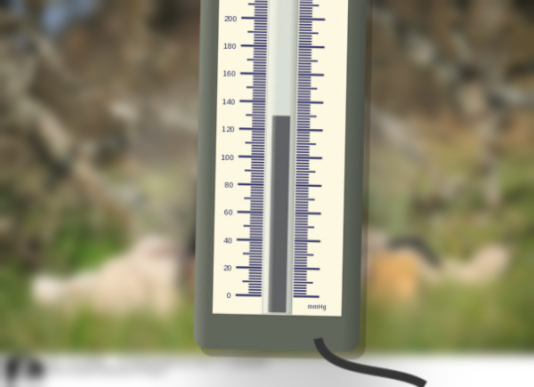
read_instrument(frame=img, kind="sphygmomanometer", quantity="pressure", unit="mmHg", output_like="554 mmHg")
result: 130 mmHg
